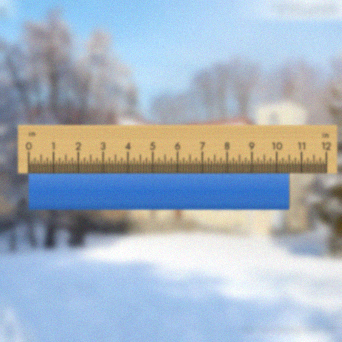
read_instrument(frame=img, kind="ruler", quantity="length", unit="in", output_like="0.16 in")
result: 10.5 in
